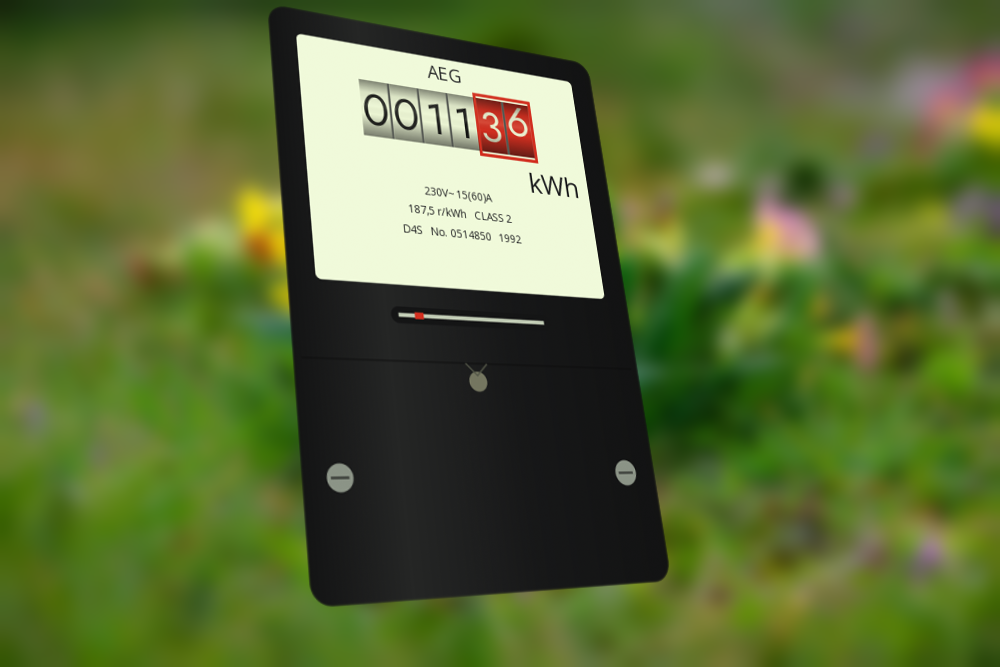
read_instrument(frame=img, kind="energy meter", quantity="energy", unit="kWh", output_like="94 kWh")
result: 11.36 kWh
